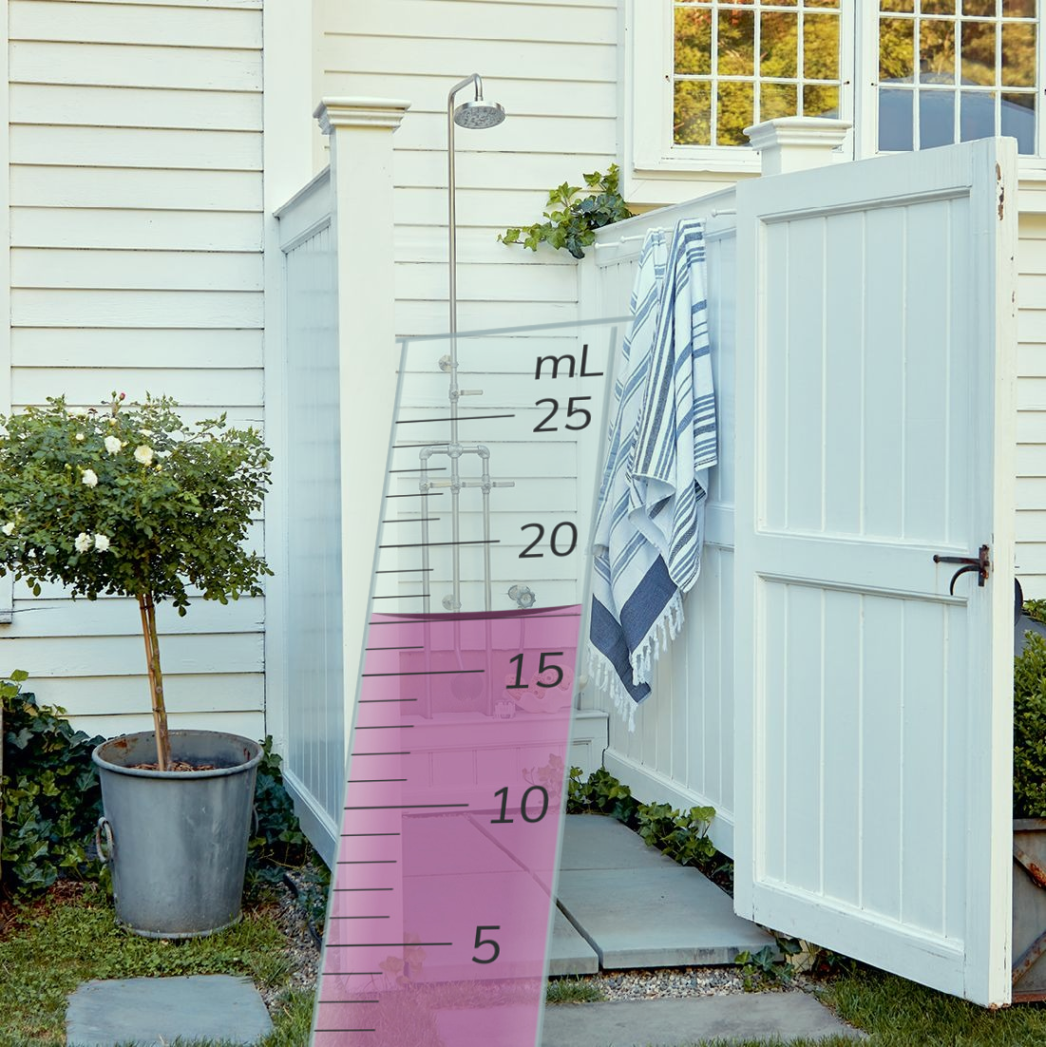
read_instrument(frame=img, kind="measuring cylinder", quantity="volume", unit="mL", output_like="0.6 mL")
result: 17 mL
